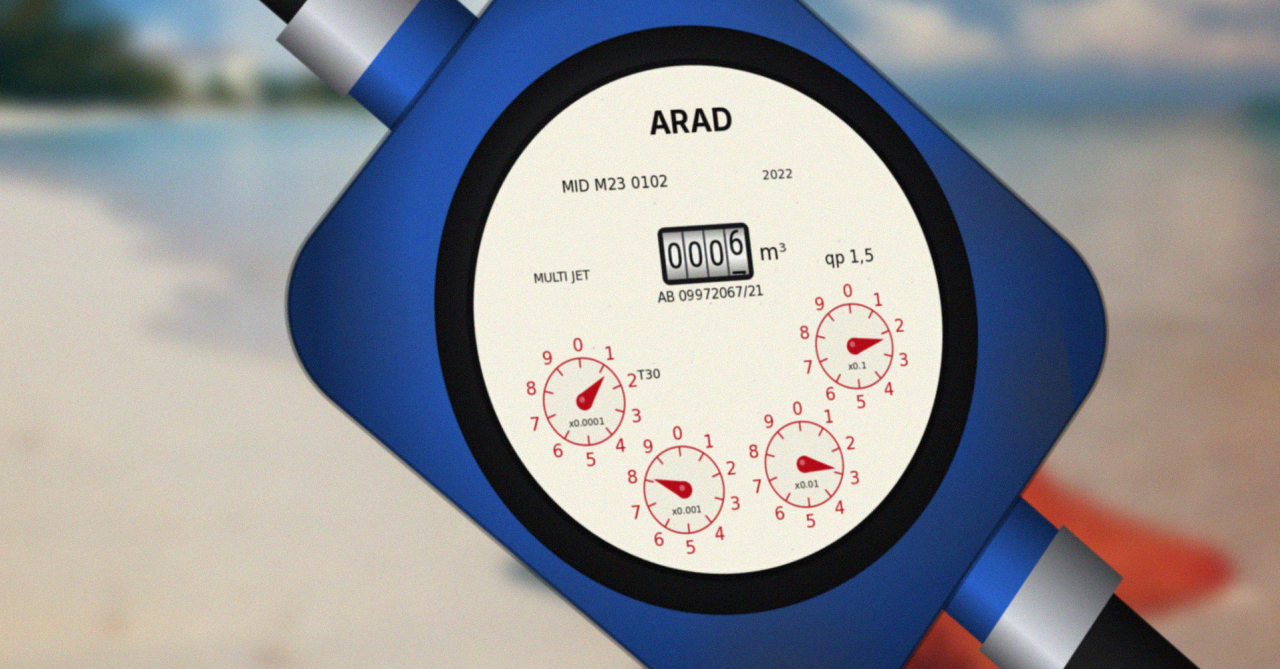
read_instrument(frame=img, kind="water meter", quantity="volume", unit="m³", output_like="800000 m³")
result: 6.2281 m³
